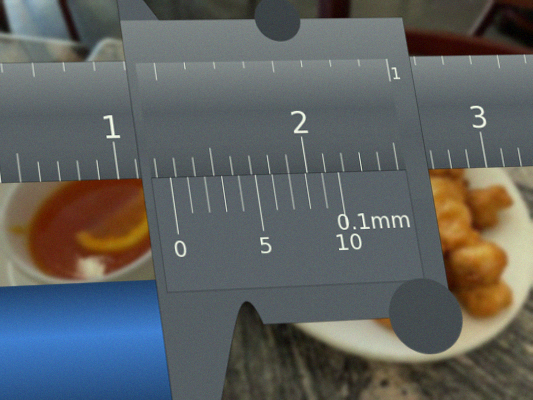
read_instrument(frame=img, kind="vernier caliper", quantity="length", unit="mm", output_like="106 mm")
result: 12.7 mm
